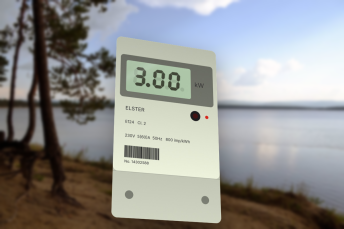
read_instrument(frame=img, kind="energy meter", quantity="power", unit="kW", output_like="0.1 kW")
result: 3.00 kW
